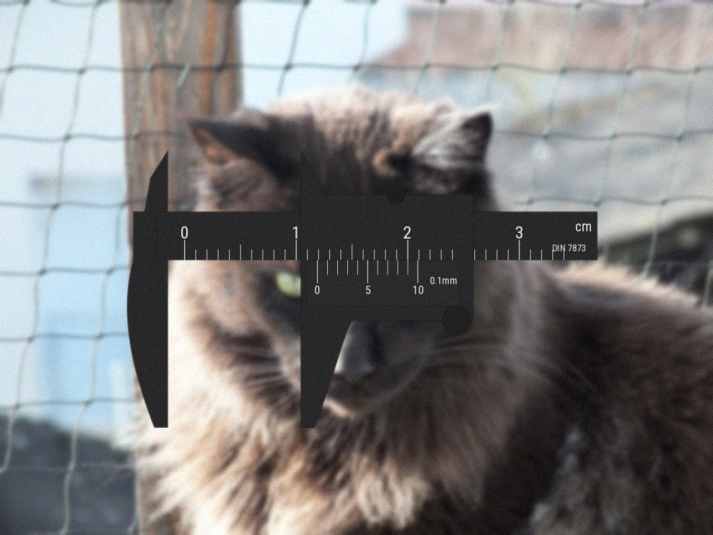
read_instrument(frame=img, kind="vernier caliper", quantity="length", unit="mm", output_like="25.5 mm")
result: 11.9 mm
